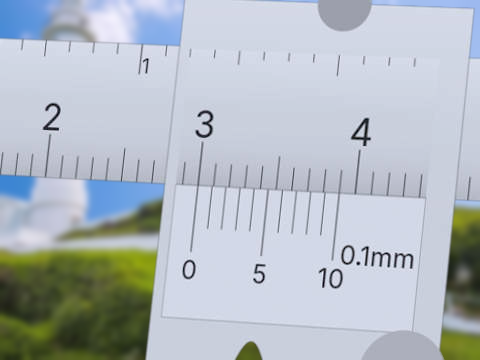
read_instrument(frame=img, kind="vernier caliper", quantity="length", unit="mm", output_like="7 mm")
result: 30.0 mm
